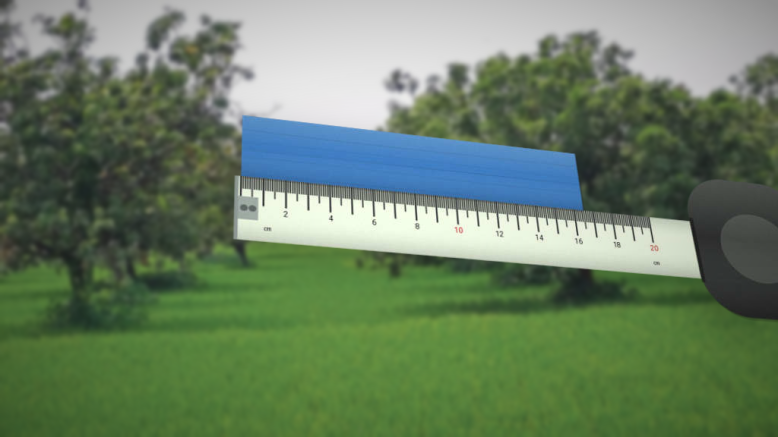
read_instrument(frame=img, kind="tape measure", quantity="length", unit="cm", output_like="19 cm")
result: 16.5 cm
